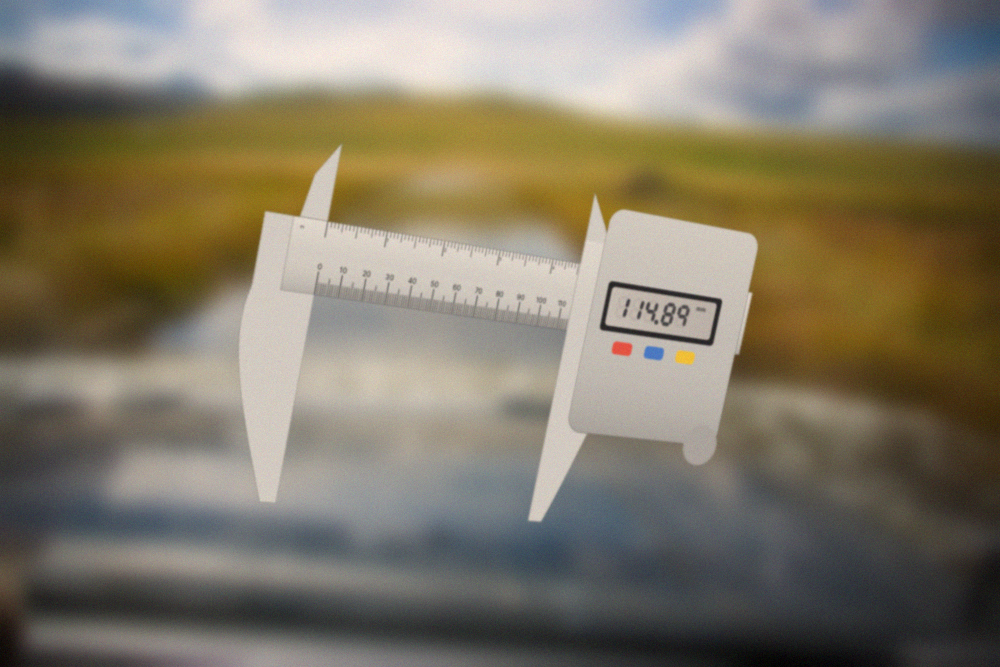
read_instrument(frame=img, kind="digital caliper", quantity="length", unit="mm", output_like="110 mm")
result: 114.89 mm
